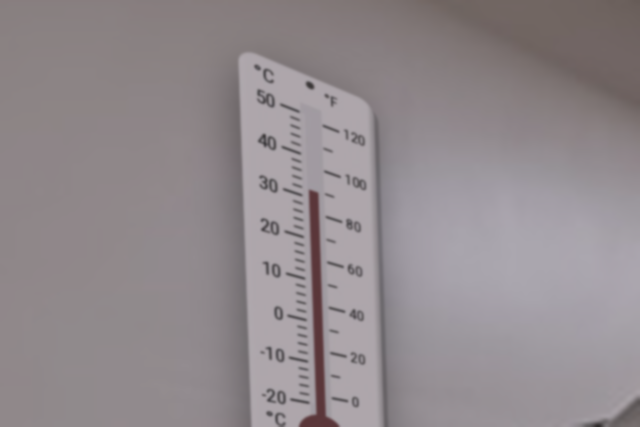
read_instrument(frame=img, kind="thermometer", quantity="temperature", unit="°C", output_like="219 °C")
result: 32 °C
